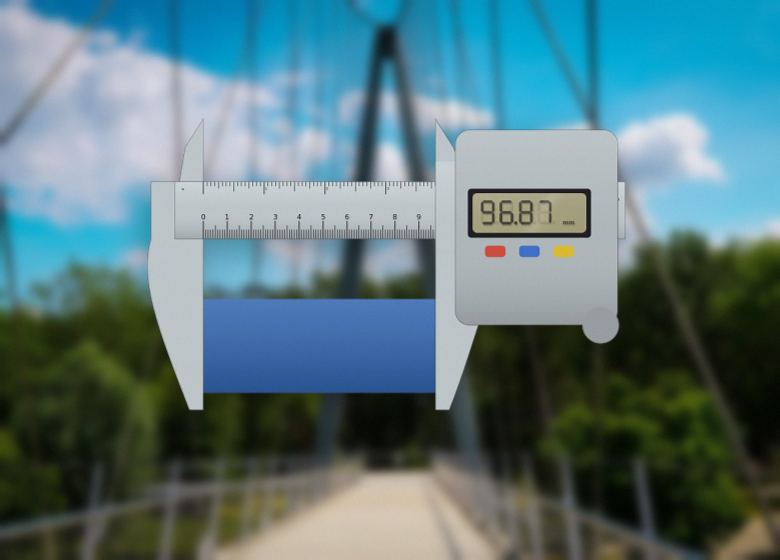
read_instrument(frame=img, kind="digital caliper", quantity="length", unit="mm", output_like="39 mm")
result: 96.87 mm
